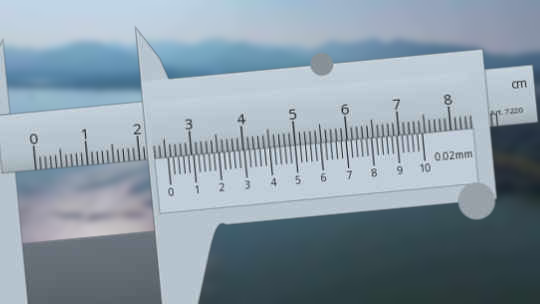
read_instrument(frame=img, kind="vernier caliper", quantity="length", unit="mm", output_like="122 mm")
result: 25.5 mm
